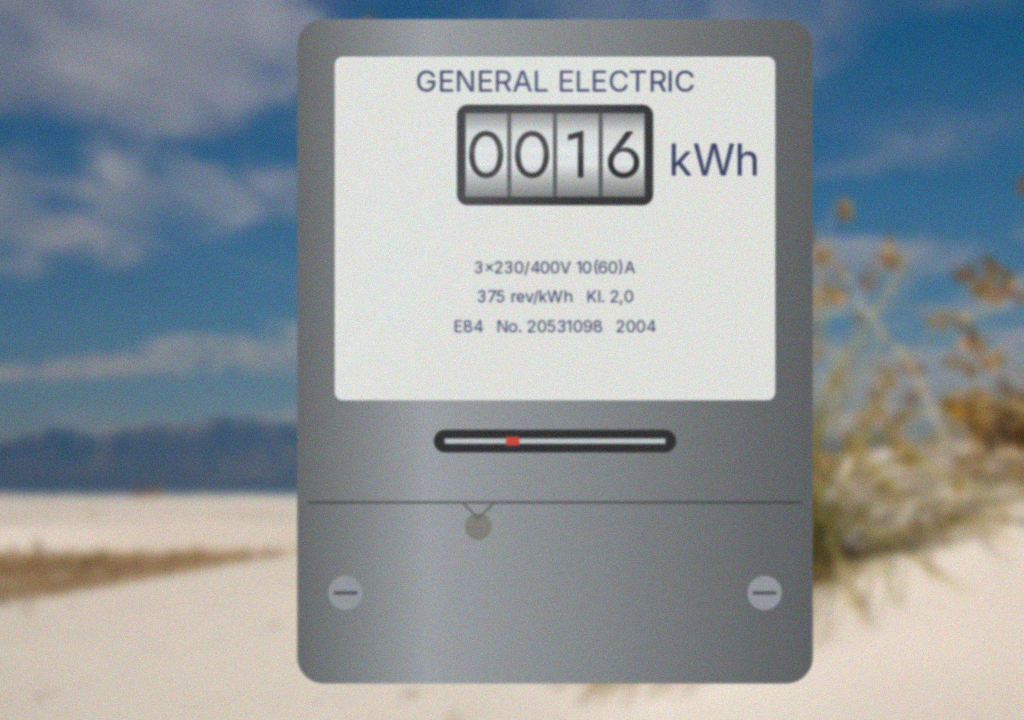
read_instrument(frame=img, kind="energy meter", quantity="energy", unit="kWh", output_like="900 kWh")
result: 16 kWh
